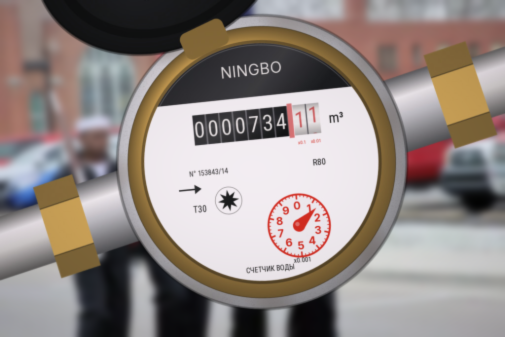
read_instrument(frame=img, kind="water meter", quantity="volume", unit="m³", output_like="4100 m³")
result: 734.111 m³
